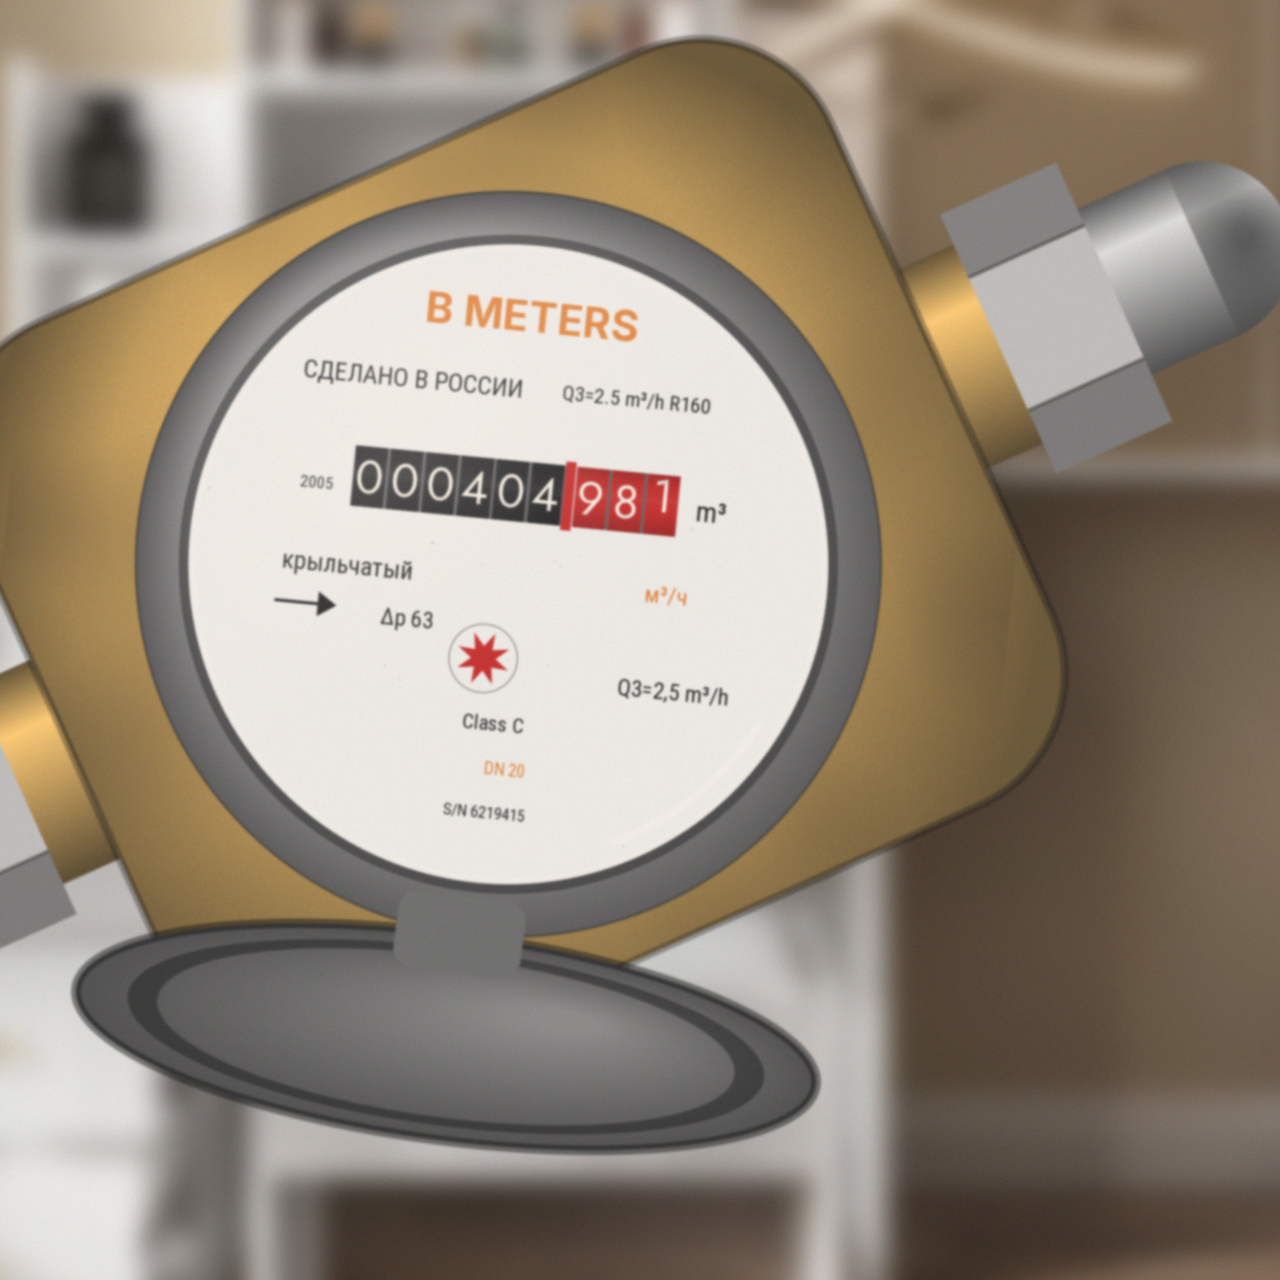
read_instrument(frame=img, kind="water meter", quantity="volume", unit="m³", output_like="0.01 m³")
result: 404.981 m³
